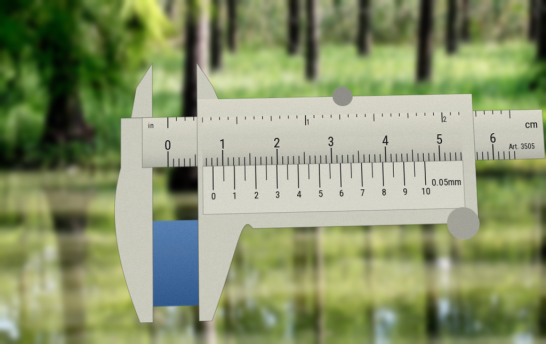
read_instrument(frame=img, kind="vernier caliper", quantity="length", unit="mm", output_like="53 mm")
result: 8.2 mm
